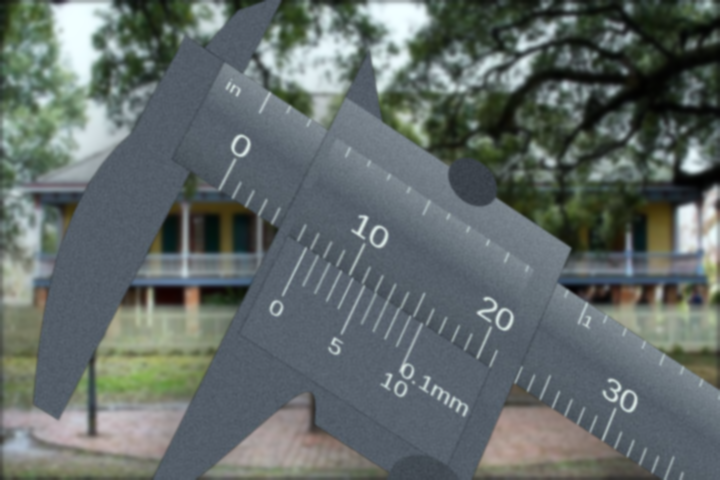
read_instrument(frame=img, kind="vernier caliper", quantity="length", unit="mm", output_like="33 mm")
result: 6.7 mm
